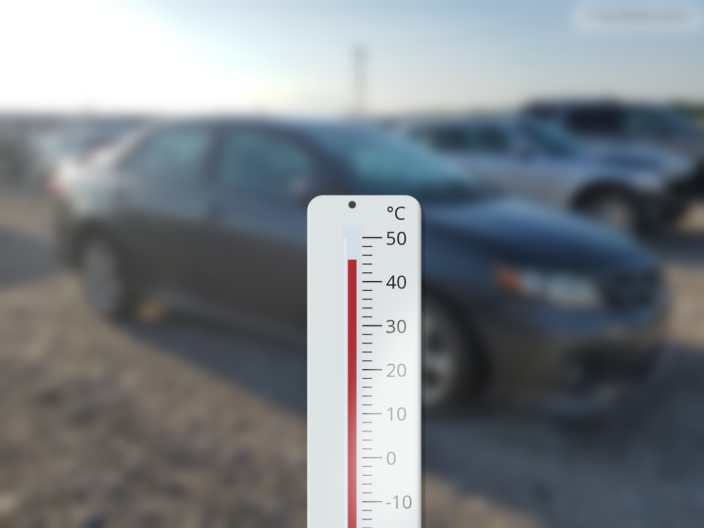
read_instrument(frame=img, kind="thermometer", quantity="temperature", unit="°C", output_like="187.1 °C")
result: 45 °C
